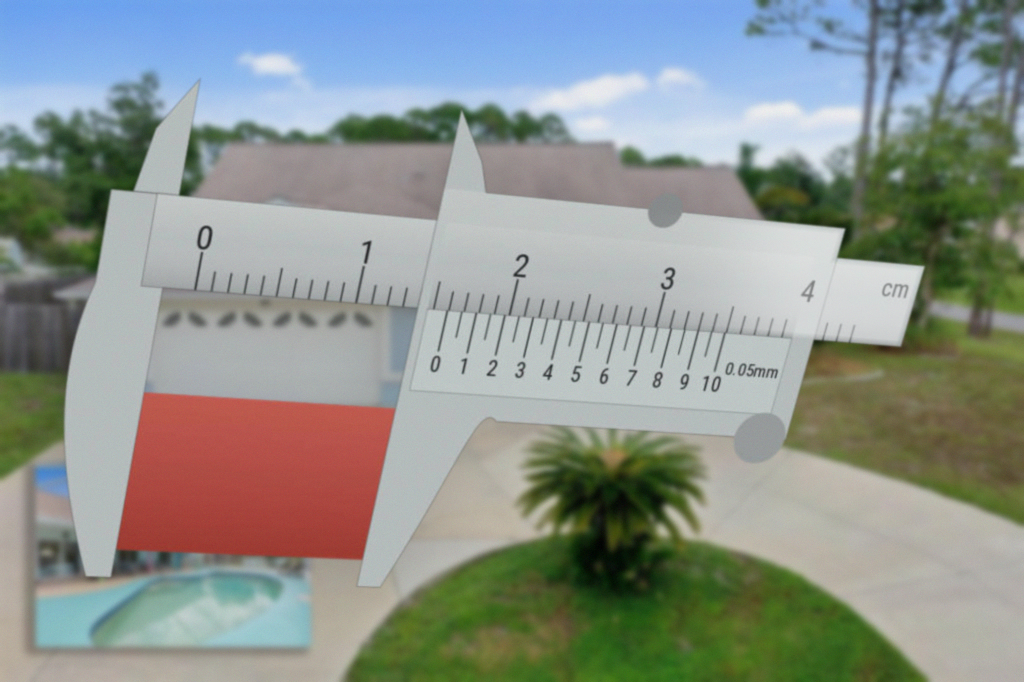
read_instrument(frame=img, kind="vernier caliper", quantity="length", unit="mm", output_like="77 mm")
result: 15.9 mm
